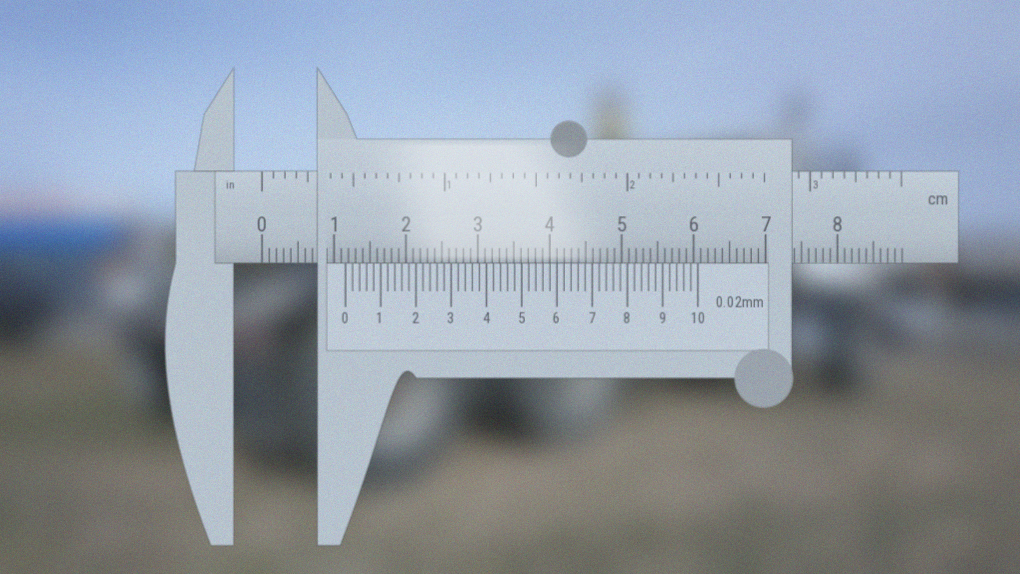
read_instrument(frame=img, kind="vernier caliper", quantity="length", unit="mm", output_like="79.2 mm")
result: 11.6 mm
